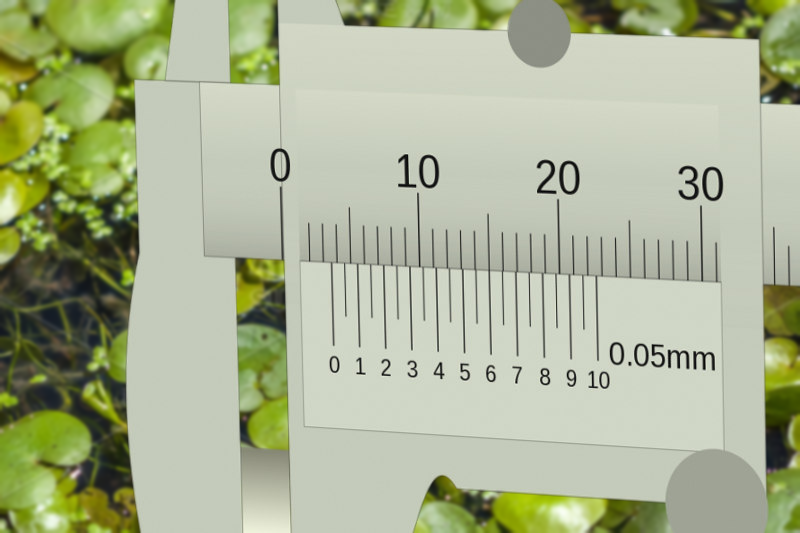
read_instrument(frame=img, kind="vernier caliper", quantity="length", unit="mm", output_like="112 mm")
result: 3.6 mm
